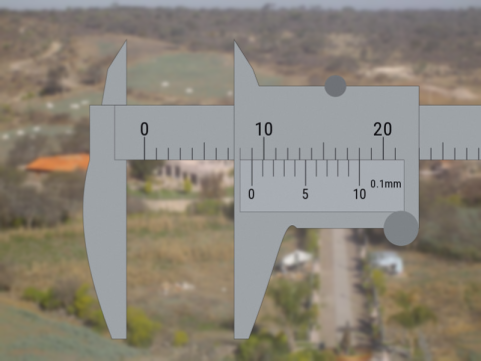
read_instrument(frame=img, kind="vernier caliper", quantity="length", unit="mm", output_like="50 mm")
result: 9.0 mm
